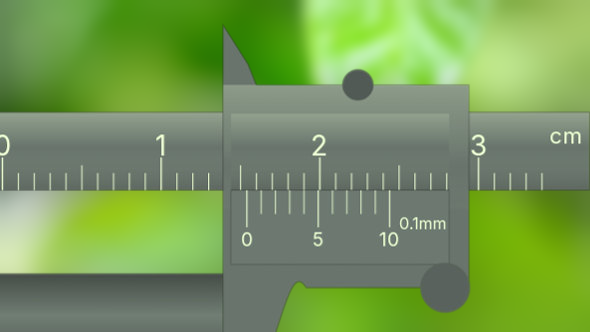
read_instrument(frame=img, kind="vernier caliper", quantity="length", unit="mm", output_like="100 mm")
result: 15.4 mm
